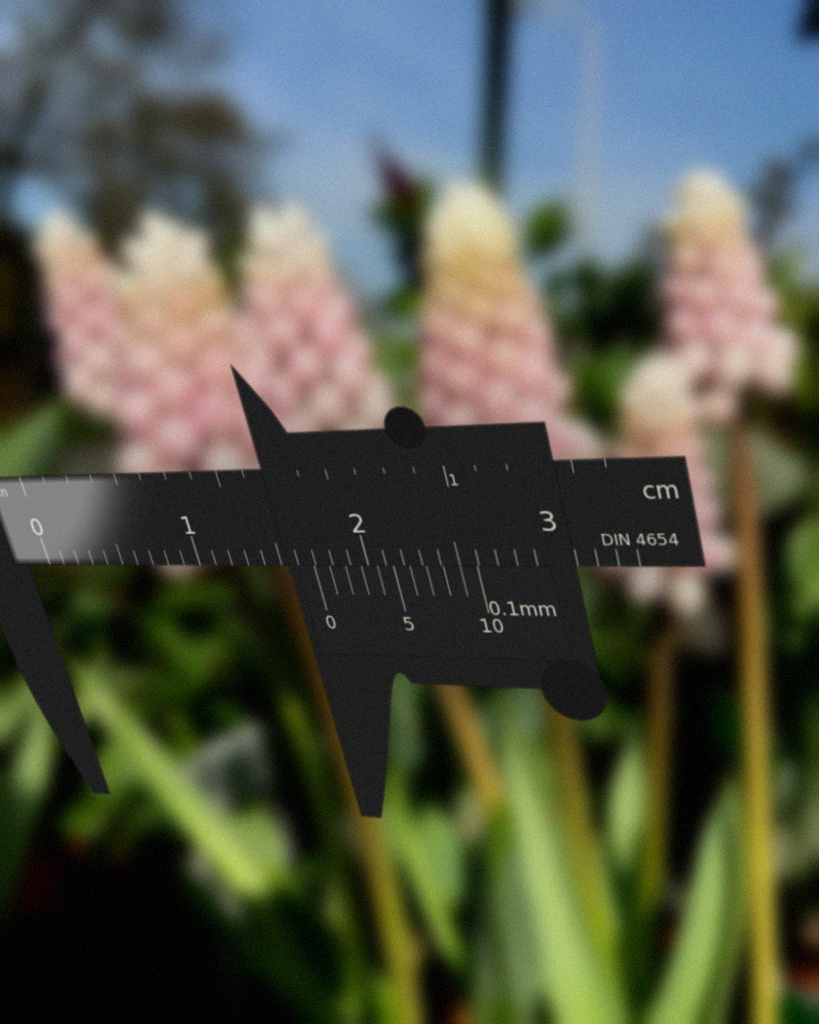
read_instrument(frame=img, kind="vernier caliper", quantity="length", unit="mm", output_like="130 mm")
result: 16.9 mm
